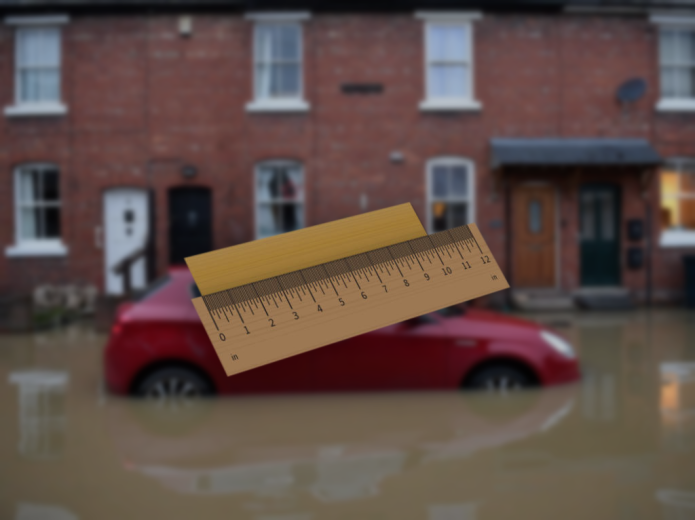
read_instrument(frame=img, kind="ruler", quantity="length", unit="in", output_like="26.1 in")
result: 10 in
